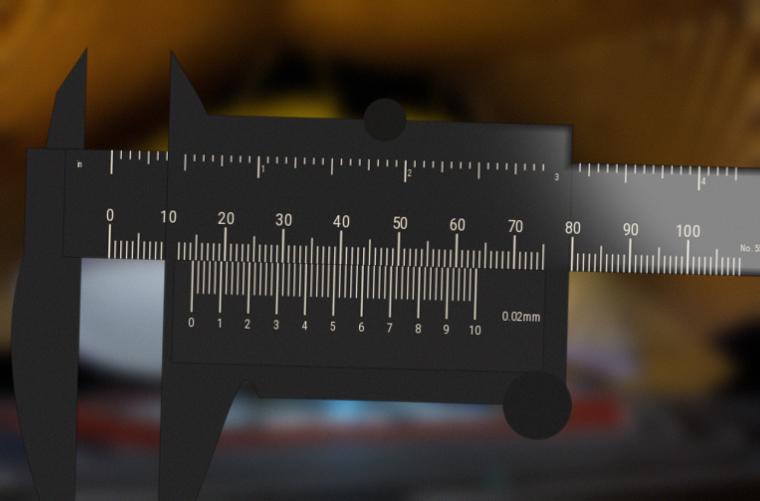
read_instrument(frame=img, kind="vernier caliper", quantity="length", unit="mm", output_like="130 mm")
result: 14.5 mm
